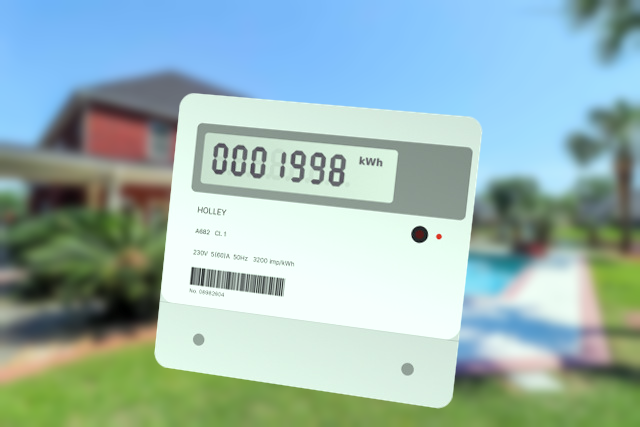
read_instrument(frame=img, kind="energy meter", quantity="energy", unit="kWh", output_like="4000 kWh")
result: 1998 kWh
